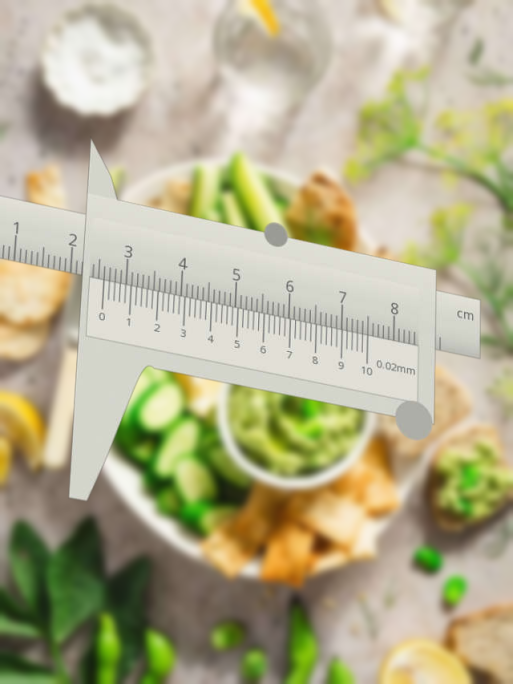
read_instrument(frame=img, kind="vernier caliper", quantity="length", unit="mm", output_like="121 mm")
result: 26.0 mm
